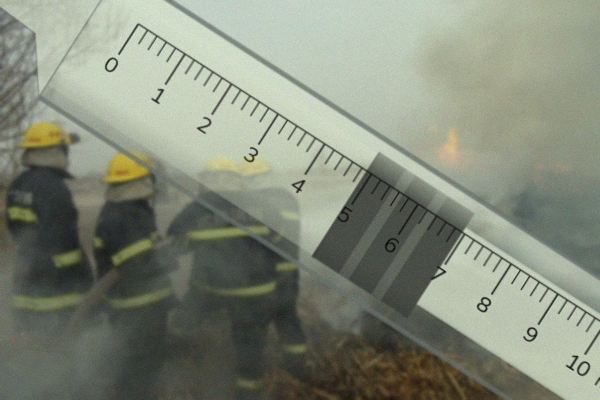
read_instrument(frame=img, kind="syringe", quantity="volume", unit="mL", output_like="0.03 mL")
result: 4.9 mL
